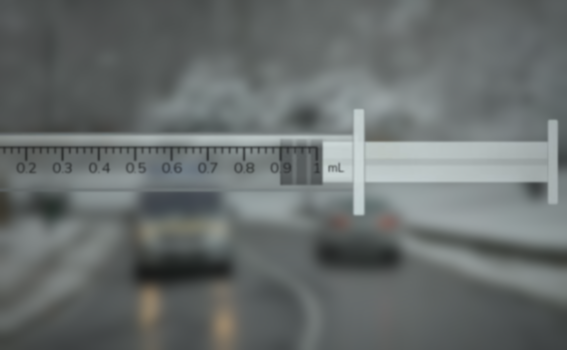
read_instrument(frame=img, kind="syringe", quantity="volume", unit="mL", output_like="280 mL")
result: 0.9 mL
